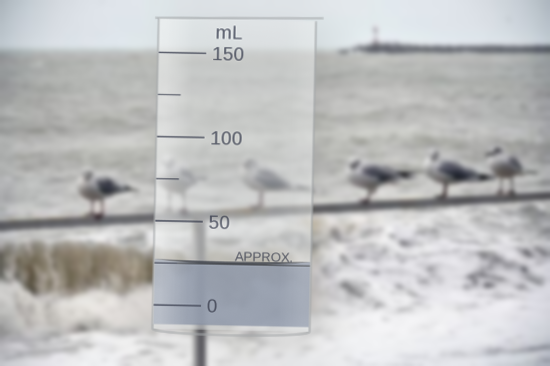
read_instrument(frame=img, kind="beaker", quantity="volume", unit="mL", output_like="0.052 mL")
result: 25 mL
